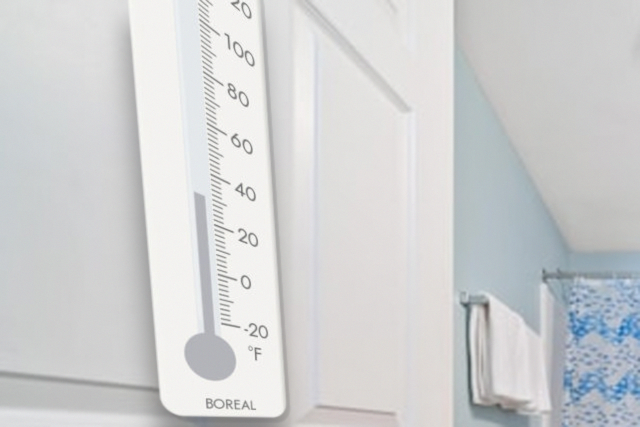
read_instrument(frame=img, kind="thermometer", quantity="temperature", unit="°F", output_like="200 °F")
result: 30 °F
